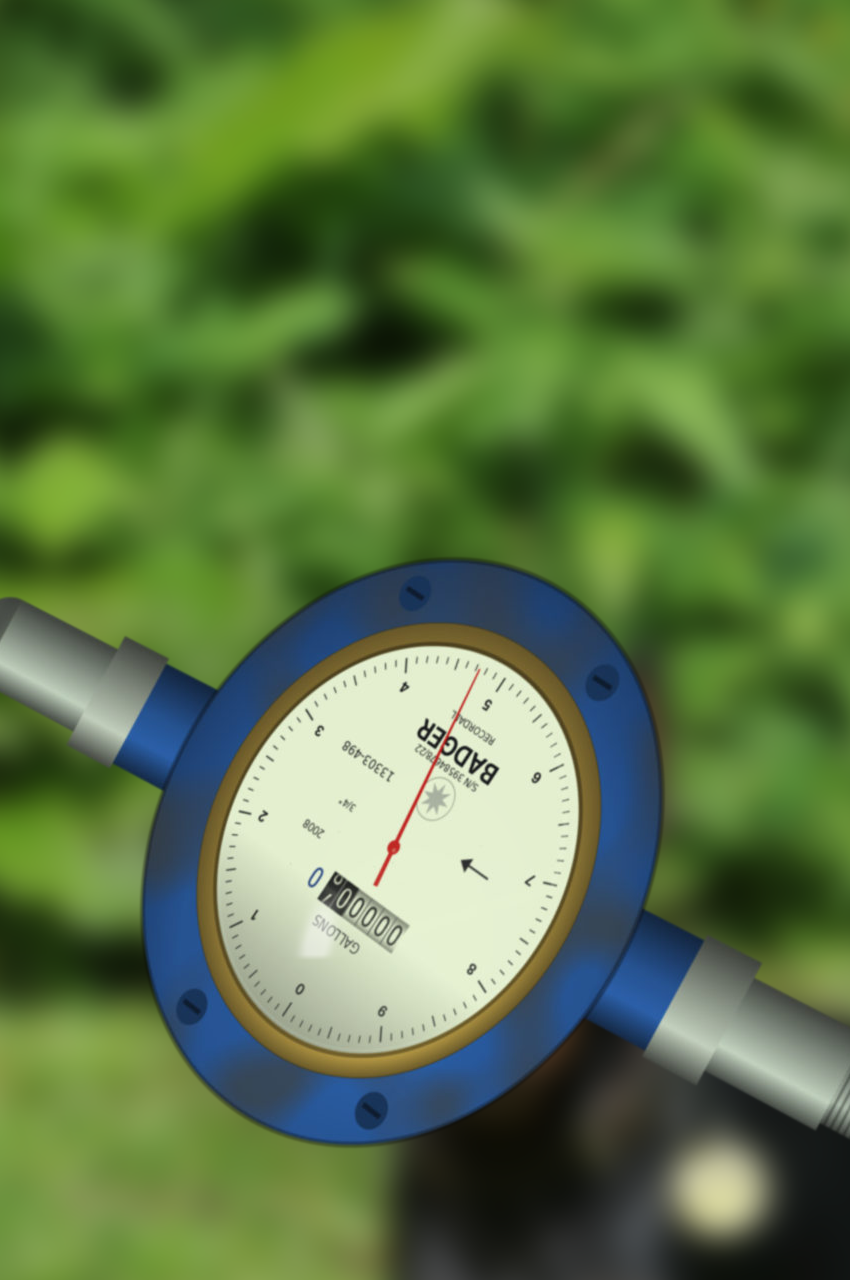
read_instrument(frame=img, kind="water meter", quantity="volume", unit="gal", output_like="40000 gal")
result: 74.7 gal
